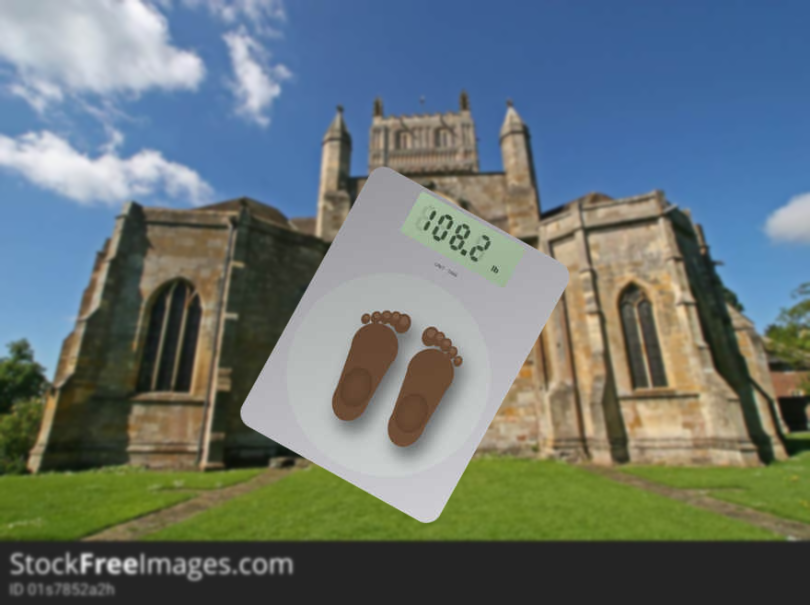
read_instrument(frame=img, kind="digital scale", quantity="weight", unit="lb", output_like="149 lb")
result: 108.2 lb
